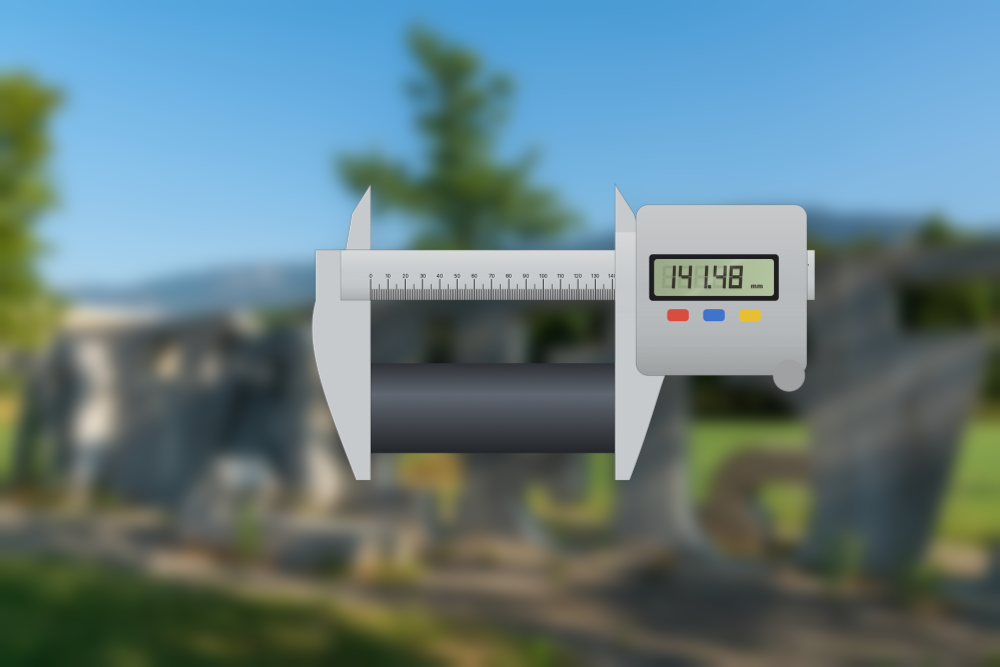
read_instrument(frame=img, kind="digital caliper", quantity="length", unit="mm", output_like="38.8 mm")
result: 141.48 mm
